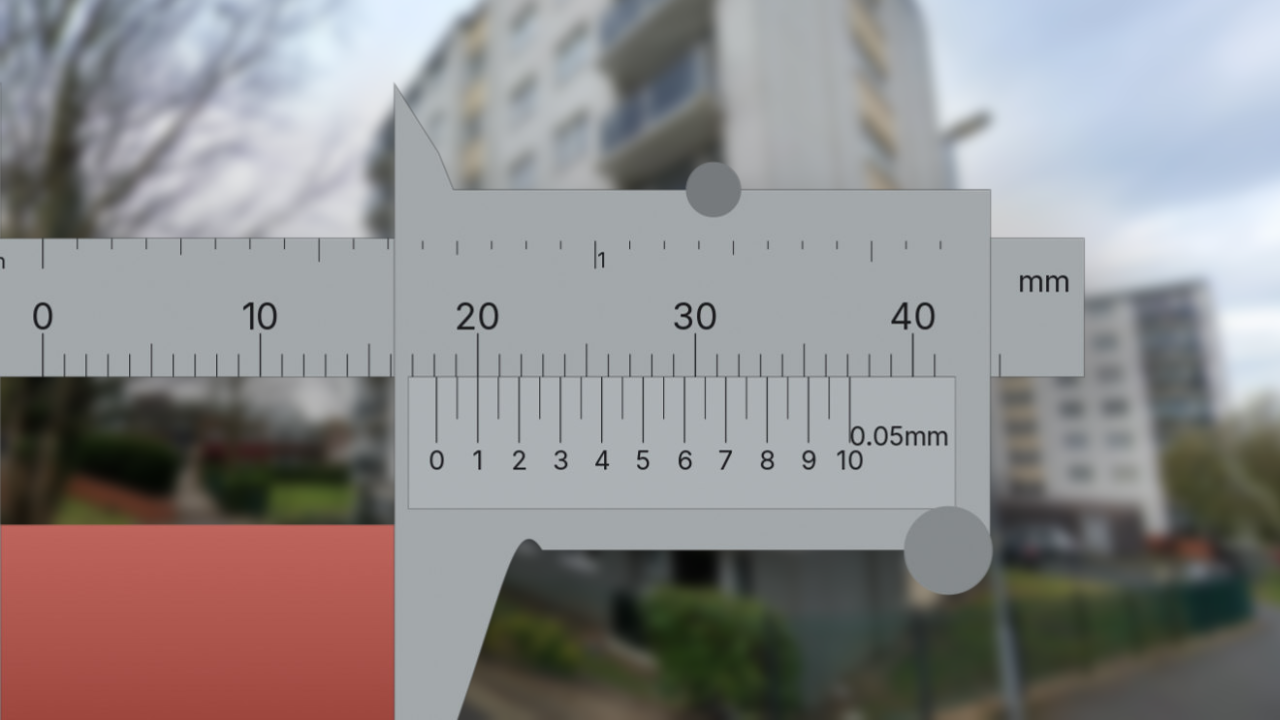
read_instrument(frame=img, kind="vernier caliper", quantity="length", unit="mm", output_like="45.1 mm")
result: 18.1 mm
